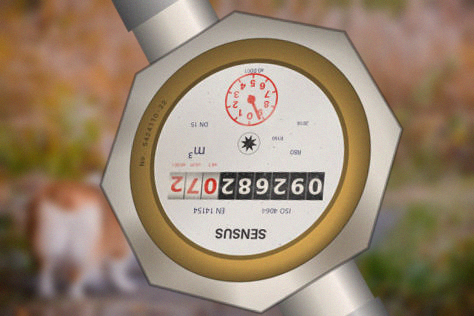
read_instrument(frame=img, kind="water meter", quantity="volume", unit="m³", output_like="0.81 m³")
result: 92682.0719 m³
